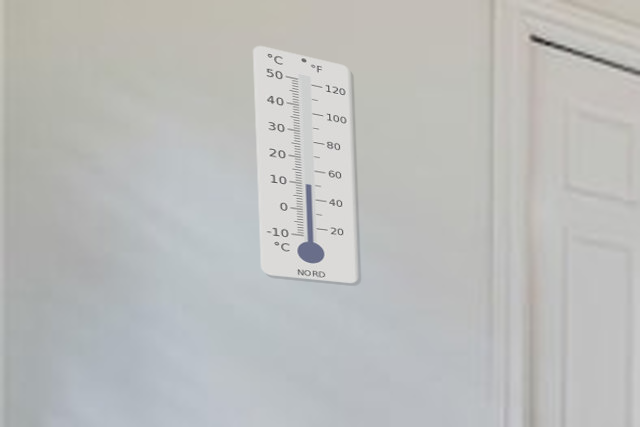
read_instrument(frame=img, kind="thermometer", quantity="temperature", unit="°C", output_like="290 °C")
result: 10 °C
